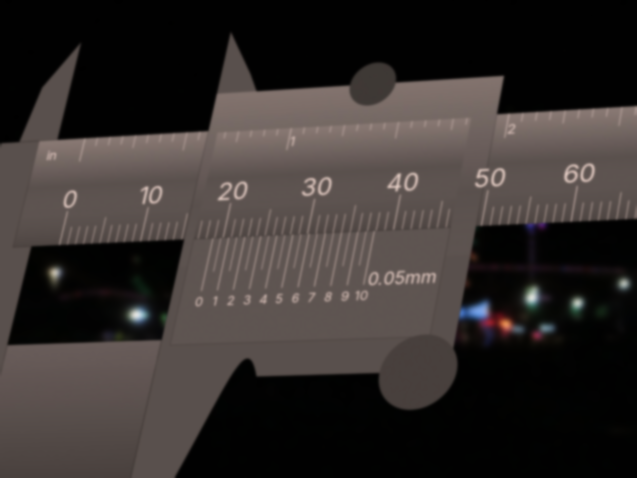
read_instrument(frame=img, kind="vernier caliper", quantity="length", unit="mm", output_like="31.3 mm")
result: 18.8 mm
